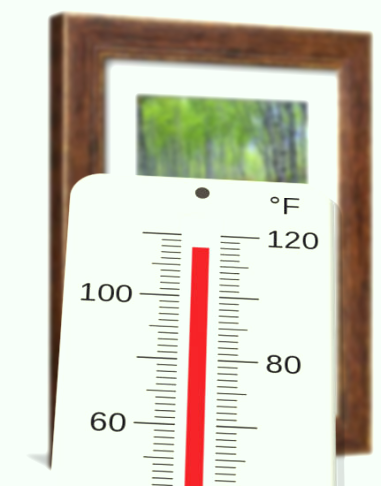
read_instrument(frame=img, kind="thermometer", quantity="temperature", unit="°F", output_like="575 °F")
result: 116 °F
